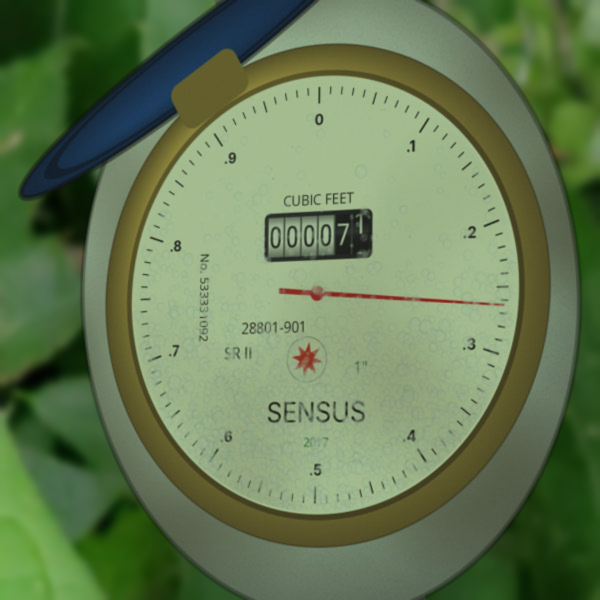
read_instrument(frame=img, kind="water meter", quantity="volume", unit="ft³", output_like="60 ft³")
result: 71.26 ft³
